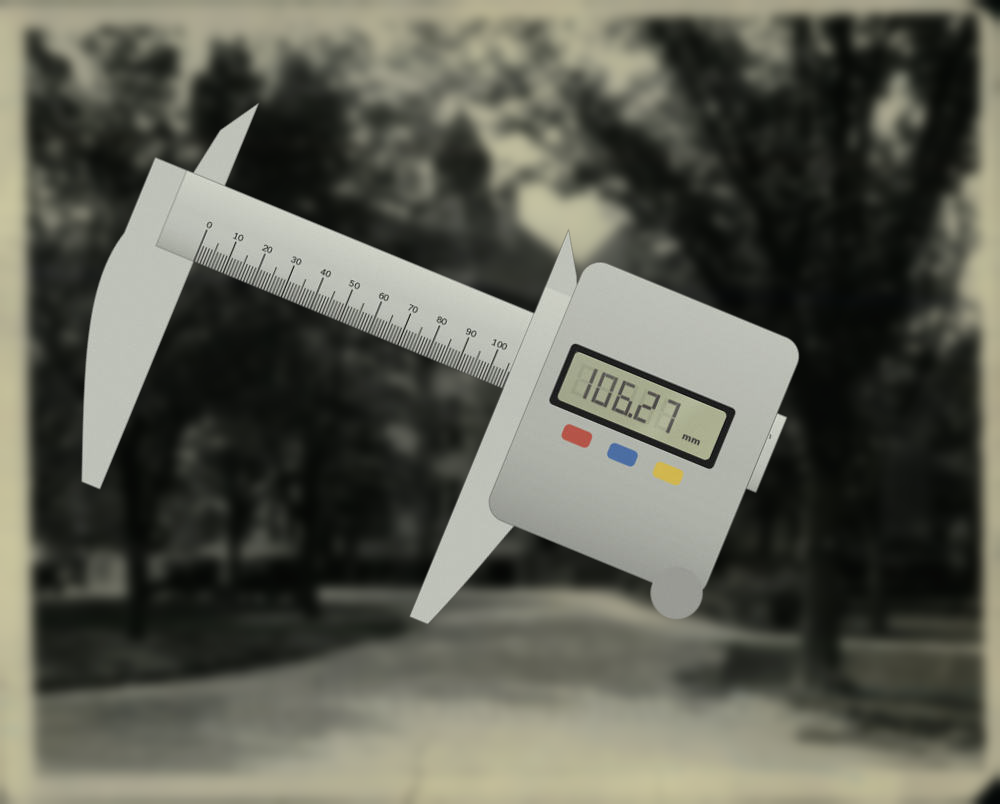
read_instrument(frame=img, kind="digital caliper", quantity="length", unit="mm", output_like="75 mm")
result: 106.27 mm
